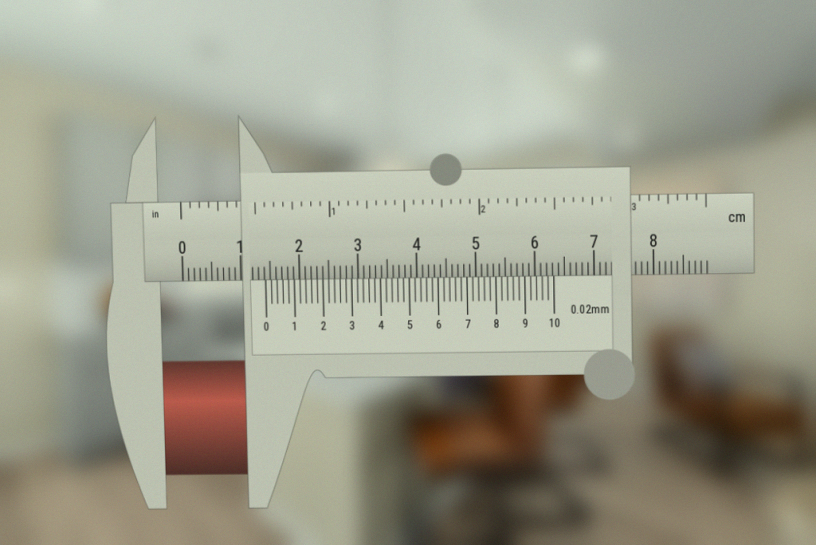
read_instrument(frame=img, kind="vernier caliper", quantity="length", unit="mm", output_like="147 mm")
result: 14.2 mm
